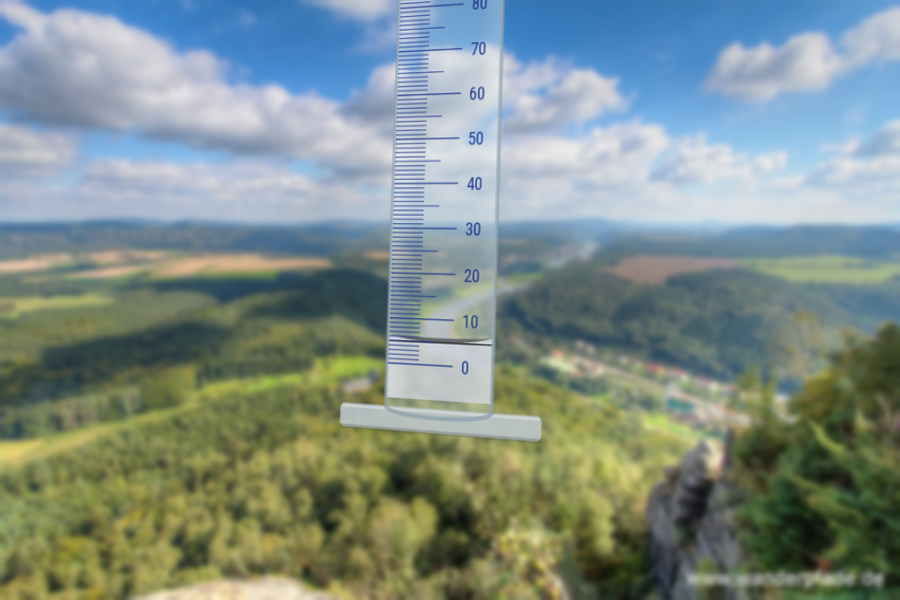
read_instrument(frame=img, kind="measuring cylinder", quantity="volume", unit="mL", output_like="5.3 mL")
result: 5 mL
